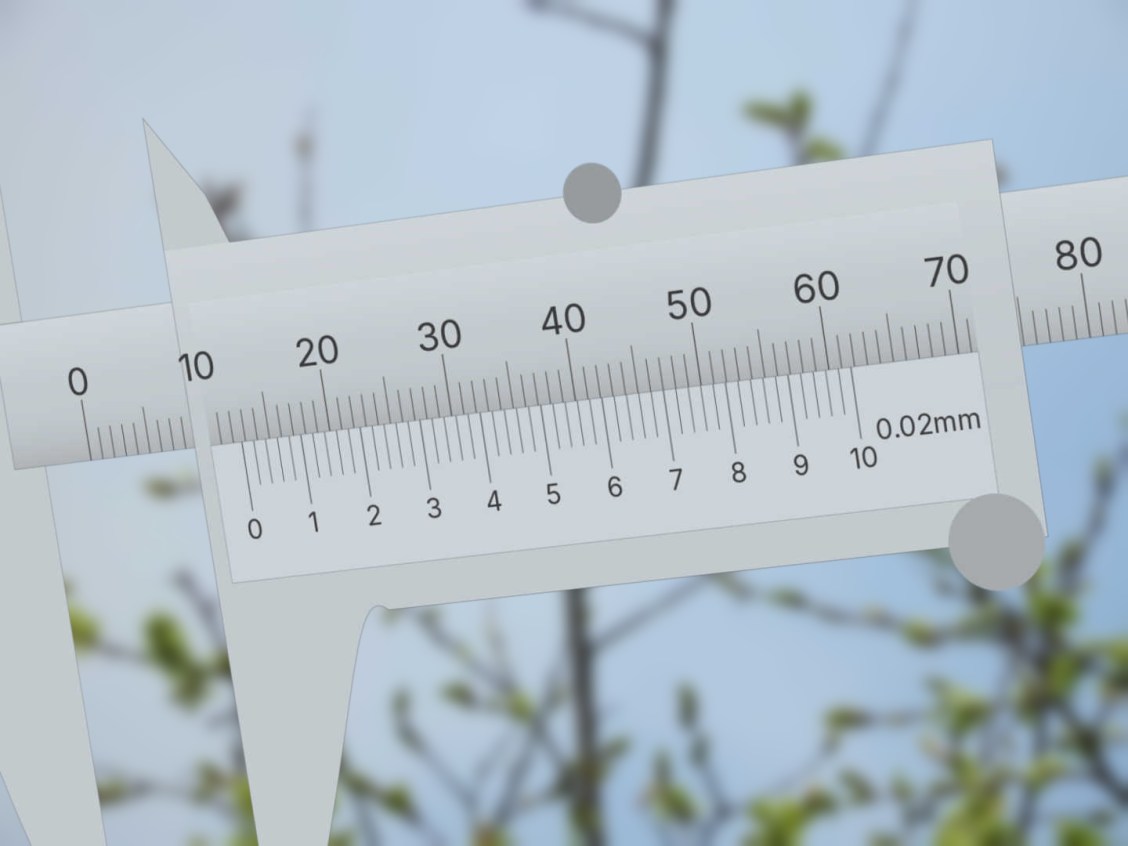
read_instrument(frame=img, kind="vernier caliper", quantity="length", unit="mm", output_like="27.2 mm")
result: 12.7 mm
